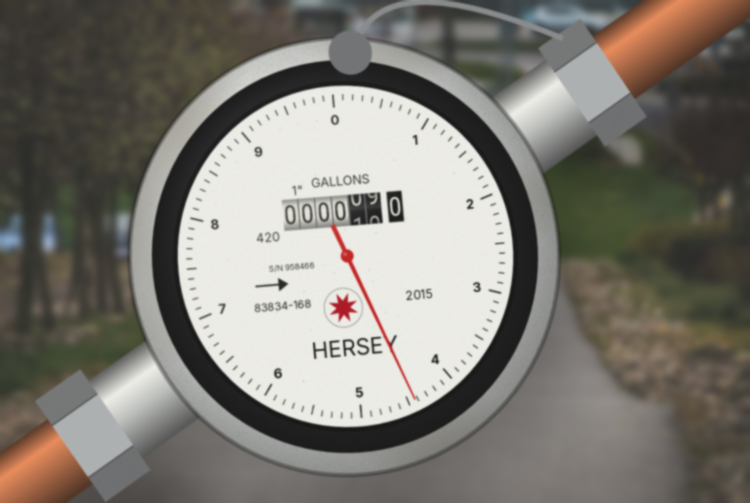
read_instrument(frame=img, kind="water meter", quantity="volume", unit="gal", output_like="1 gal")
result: 94.4 gal
